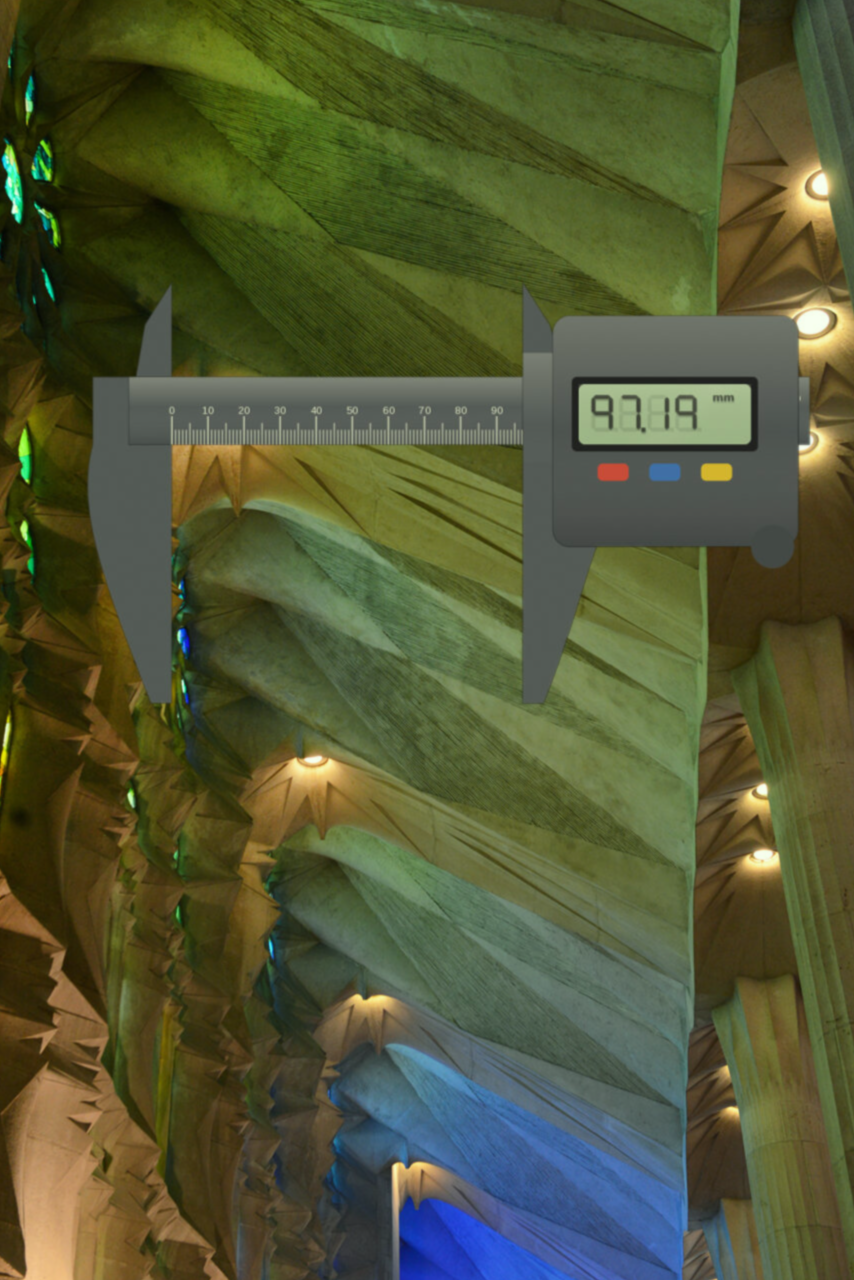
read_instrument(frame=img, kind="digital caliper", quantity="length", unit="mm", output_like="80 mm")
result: 97.19 mm
